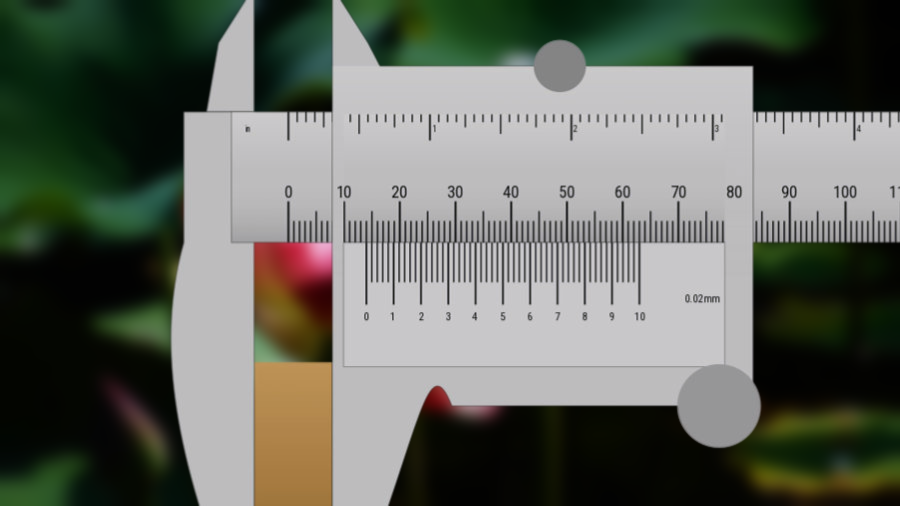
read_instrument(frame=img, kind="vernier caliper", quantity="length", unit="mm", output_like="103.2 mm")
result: 14.0 mm
